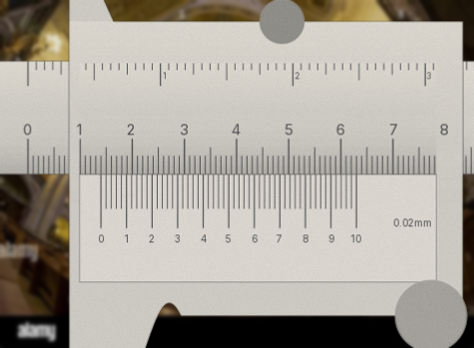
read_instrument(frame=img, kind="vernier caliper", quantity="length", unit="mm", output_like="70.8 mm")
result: 14.0 mm
